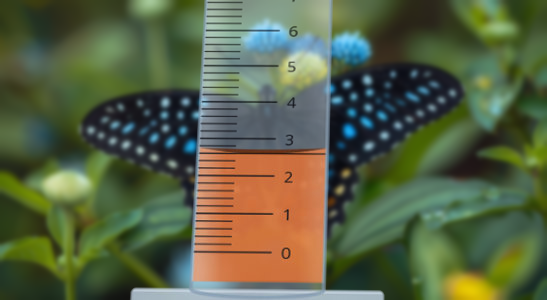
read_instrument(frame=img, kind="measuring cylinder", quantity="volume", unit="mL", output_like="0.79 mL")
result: 2.6 mL
